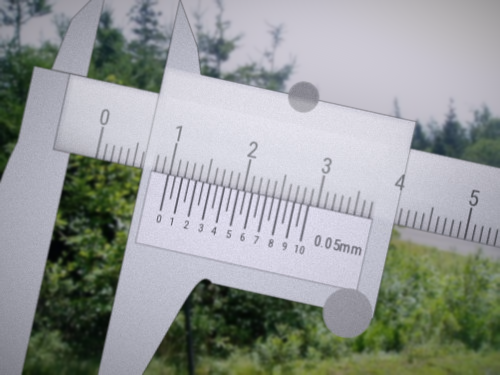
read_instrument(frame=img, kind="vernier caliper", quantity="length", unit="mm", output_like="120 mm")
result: 9.8 mm
